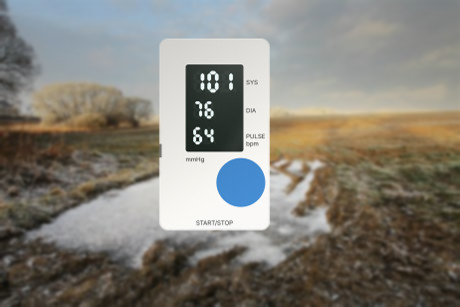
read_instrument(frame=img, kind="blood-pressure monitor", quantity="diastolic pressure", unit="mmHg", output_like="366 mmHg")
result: 76 mmHg
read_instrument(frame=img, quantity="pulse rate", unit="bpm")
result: 64 bpm
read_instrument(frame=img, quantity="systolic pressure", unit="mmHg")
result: 101 mmHg
